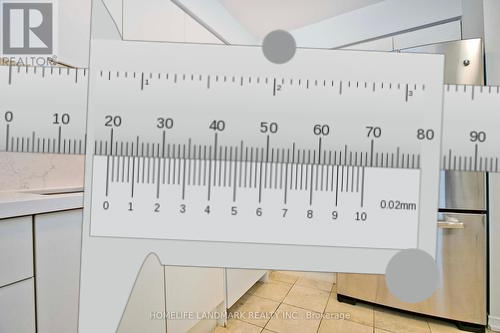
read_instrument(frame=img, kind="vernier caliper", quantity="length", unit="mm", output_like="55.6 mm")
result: 19.5 mm
